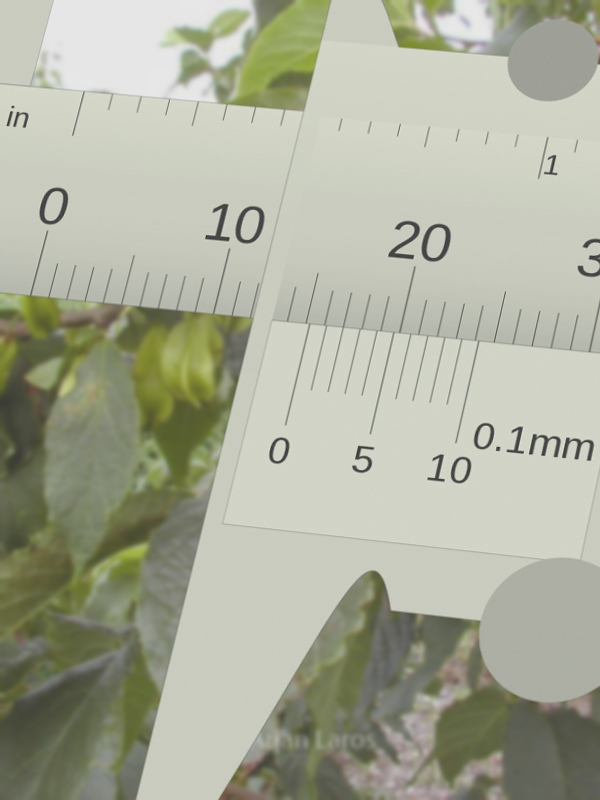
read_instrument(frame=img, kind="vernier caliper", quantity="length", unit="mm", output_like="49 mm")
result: 15.2 mm
